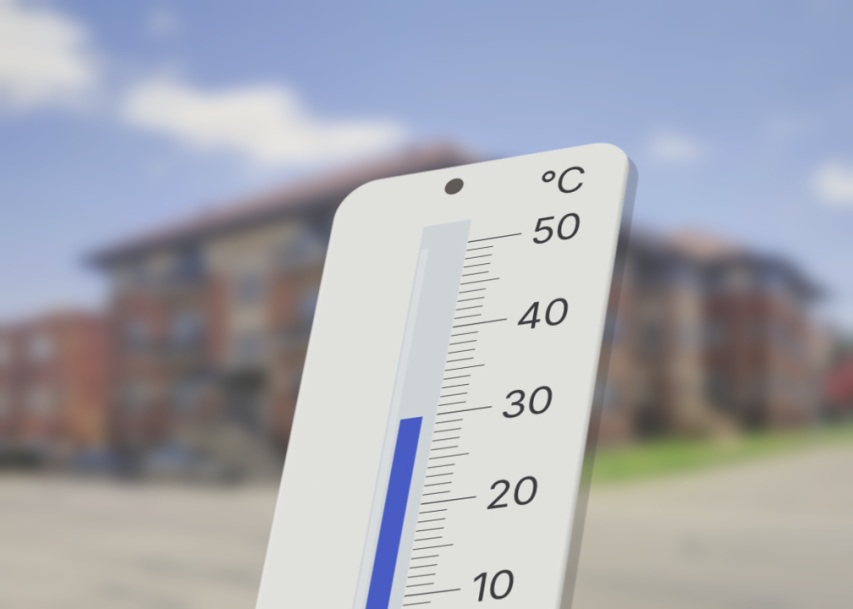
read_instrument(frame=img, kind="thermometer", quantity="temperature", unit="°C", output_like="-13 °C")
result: 30 °C
